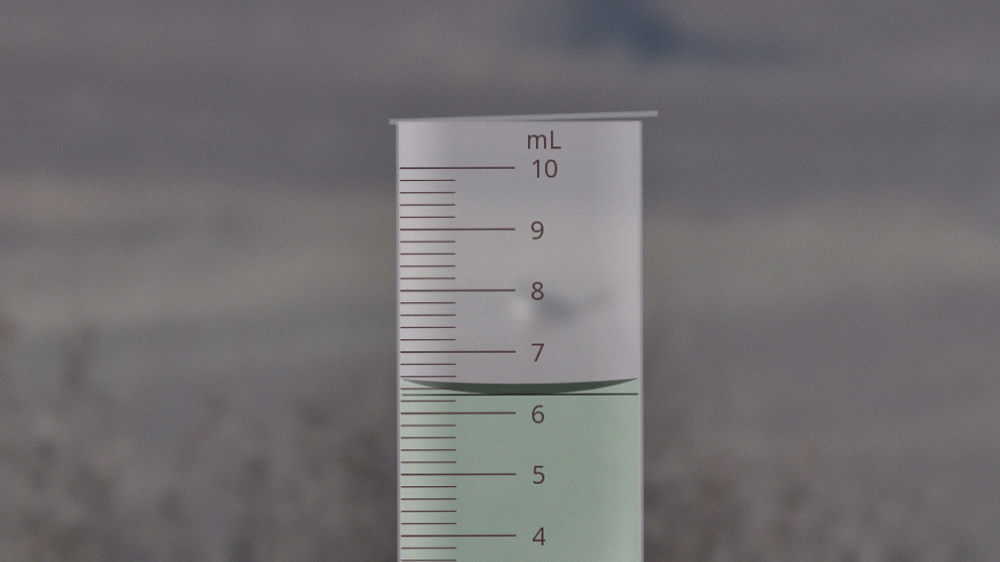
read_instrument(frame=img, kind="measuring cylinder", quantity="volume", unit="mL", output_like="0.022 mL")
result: 6.3 mL
